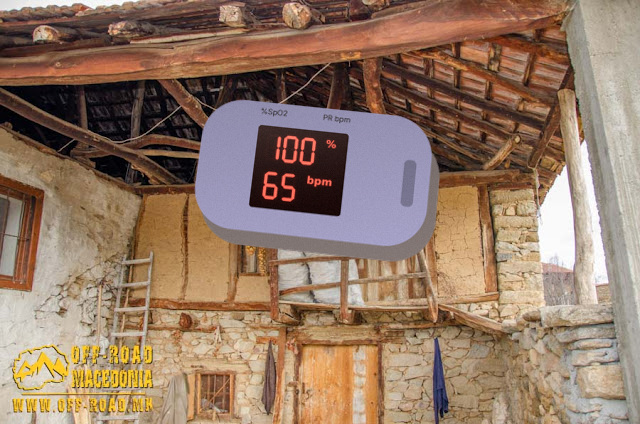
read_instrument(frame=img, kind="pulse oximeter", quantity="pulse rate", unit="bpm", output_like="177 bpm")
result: 65 bpm
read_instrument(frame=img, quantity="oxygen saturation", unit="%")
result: 100 %
